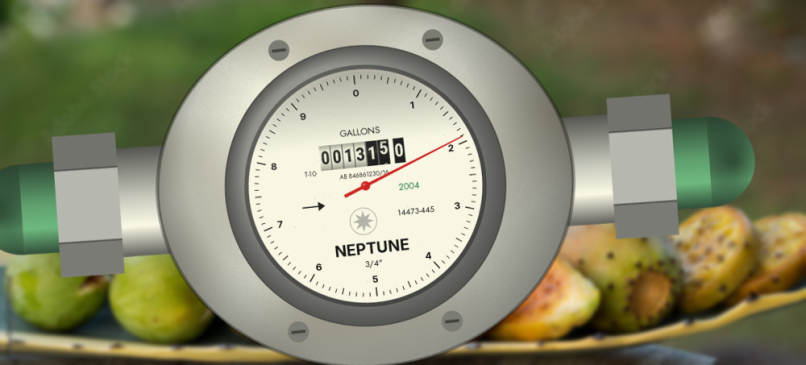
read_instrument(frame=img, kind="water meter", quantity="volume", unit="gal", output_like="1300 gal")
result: 13151.9 gal
